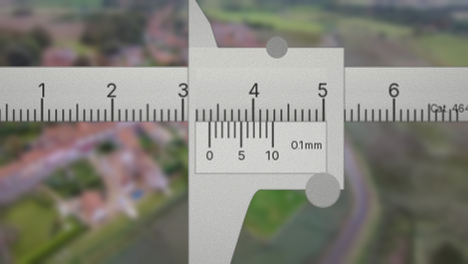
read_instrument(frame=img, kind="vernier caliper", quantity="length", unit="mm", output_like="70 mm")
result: 33.8 mm
